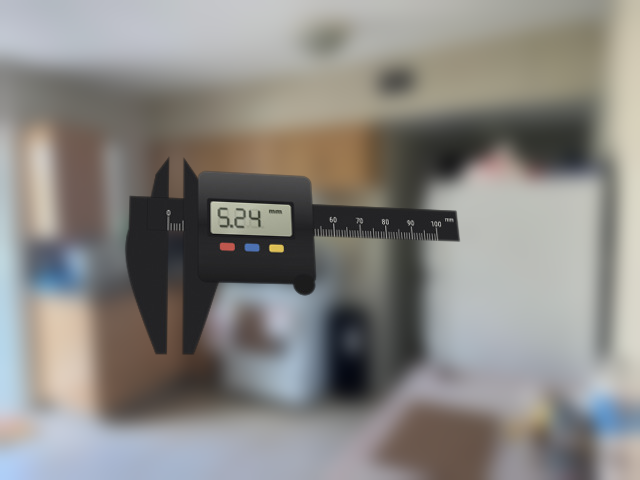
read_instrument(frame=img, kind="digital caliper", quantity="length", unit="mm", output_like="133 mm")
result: 5.24 mm
